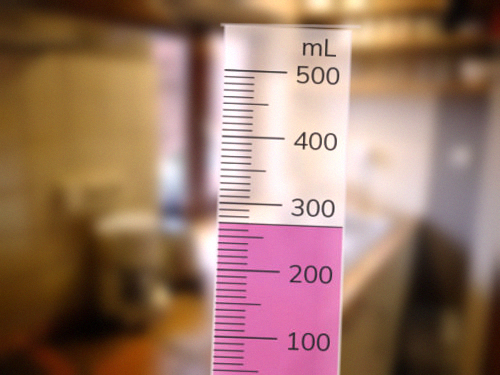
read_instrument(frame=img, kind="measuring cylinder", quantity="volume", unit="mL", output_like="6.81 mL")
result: 270 mL
